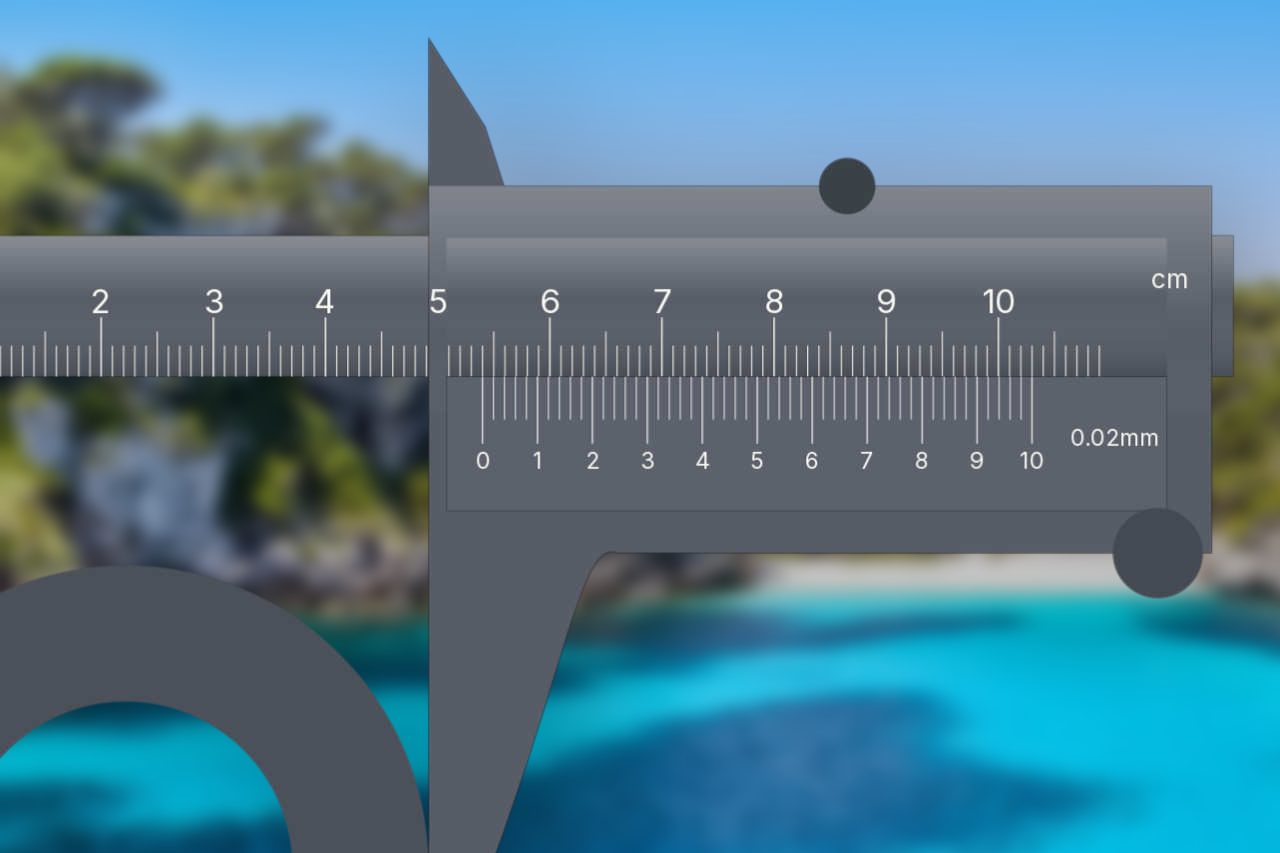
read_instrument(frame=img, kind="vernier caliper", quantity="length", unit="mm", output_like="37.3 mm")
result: 54.0 mm
